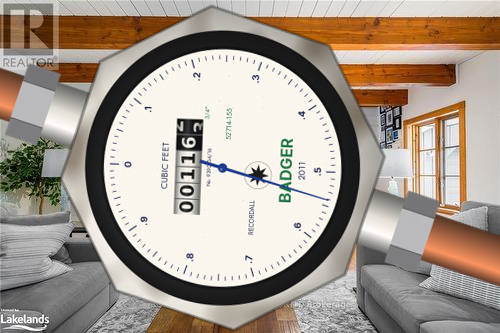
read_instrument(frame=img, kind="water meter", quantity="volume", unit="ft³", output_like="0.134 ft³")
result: 1162.54 ft³
